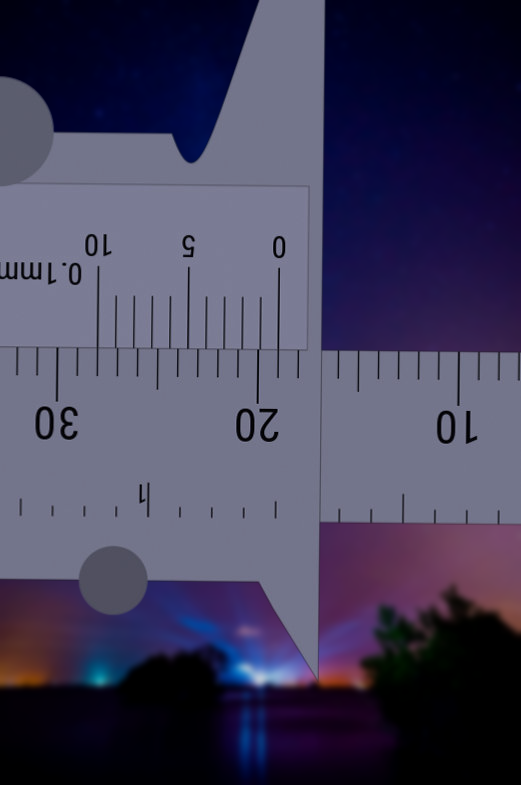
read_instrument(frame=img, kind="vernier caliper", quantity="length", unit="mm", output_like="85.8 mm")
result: 19.0 mm
